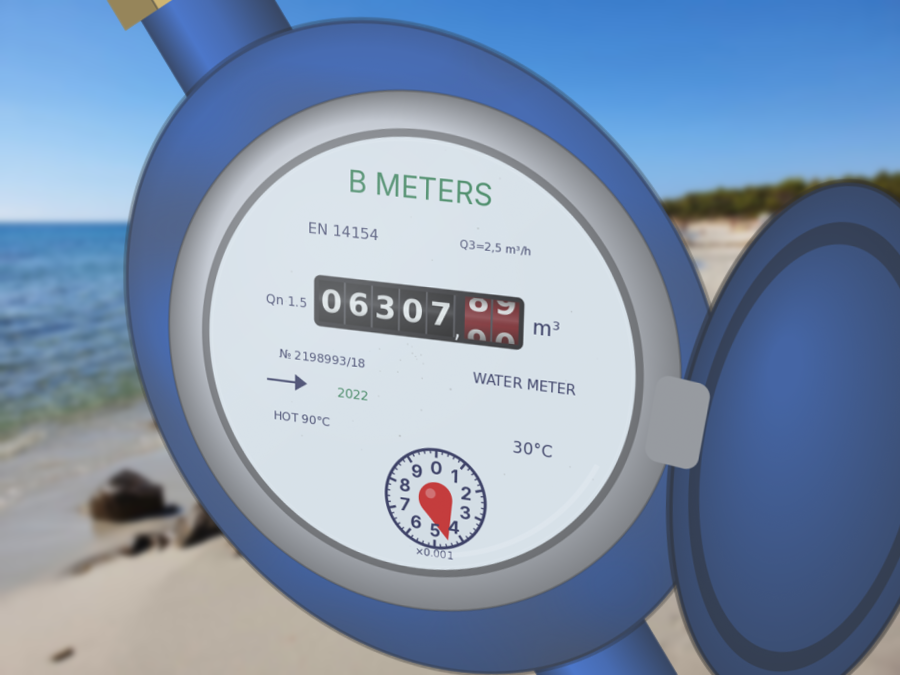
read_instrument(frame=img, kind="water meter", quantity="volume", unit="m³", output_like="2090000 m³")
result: 6307.894 m³
